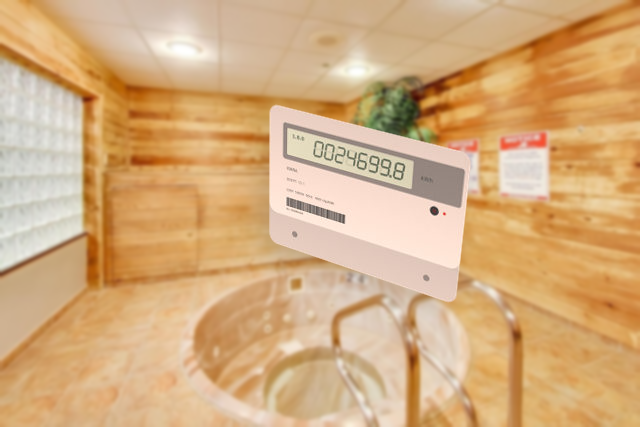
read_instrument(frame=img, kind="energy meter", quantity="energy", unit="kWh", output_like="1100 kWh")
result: 24699.8 kWh
